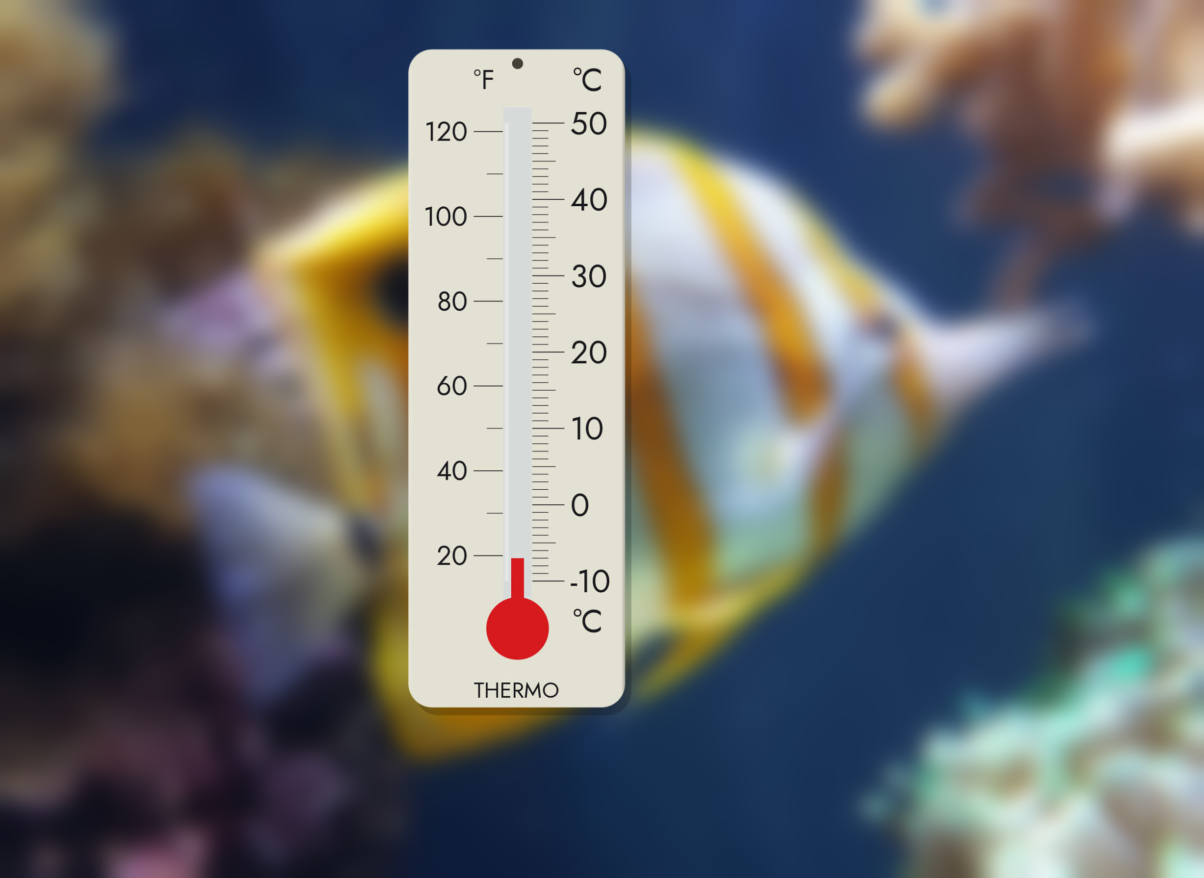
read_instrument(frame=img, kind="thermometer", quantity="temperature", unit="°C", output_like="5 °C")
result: -7 °C
